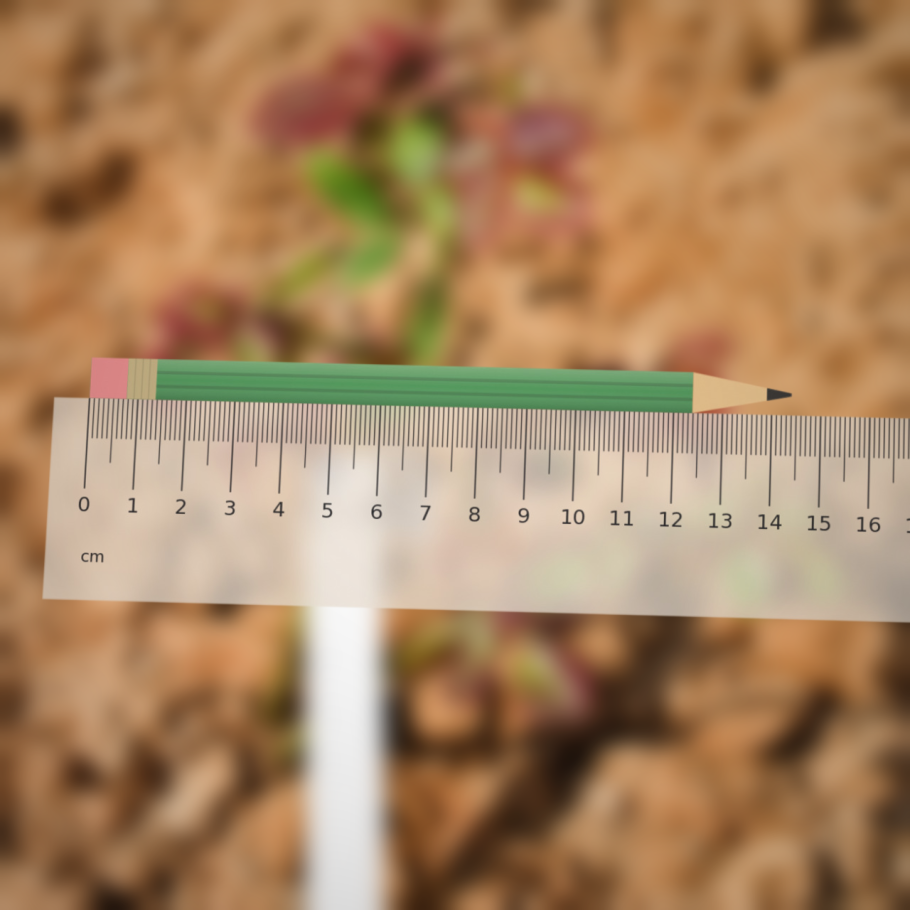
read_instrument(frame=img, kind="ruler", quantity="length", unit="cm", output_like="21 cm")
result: 14.4 cm
